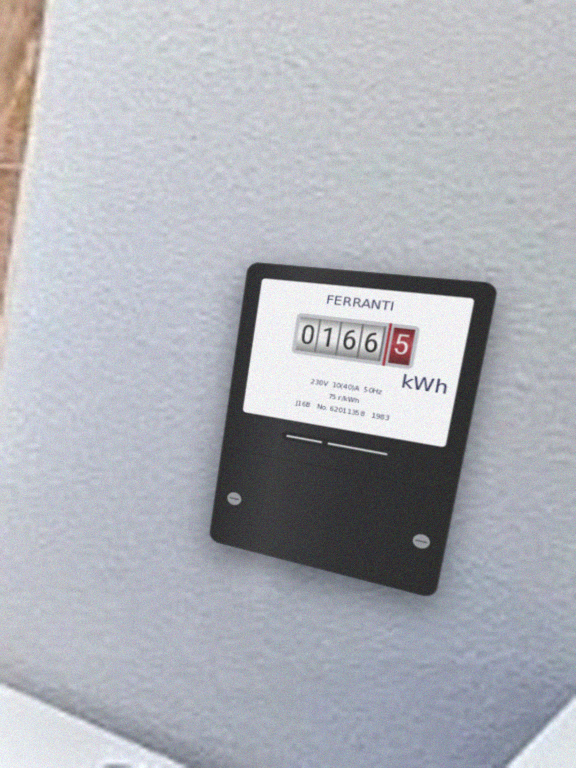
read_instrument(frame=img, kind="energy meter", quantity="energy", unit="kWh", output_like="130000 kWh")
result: 166.5 kWh
